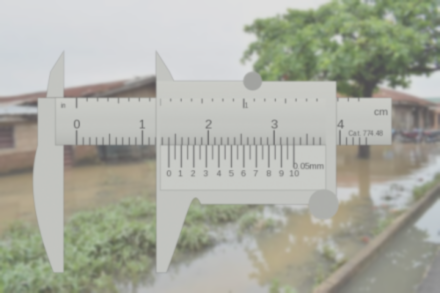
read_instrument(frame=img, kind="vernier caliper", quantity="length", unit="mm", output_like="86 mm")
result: 14.0 mm
